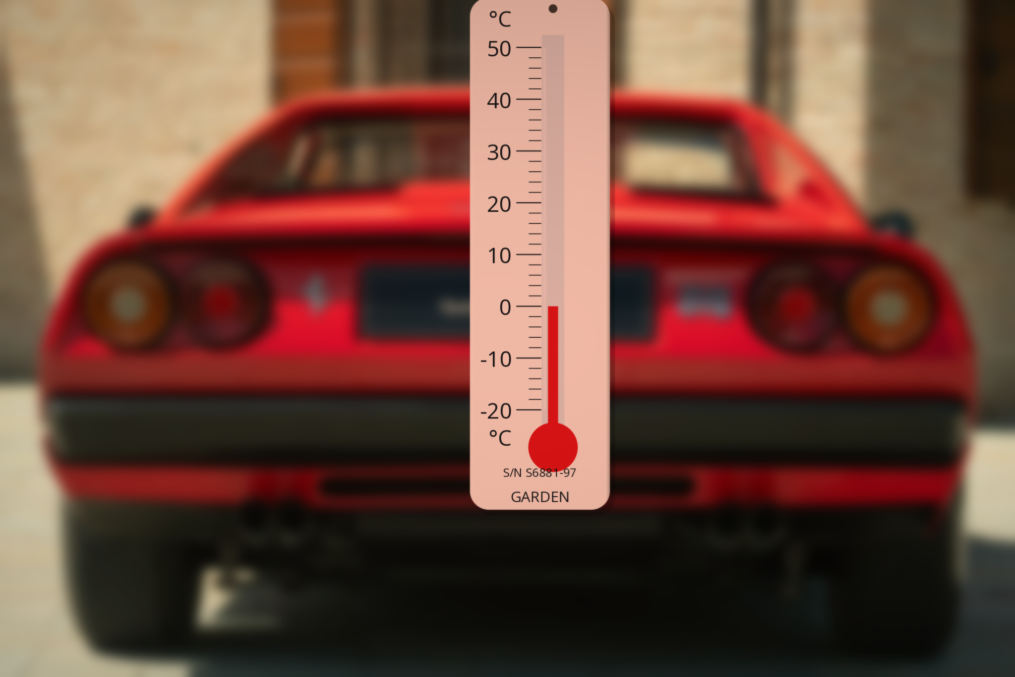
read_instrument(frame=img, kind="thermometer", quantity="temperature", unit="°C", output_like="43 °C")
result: 0 °C
